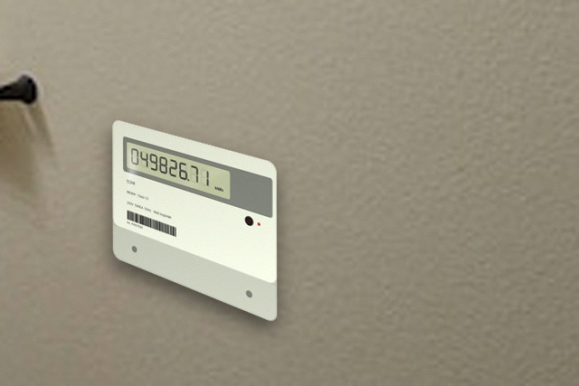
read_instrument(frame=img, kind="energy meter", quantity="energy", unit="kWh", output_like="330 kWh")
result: 49826.71 kWh
